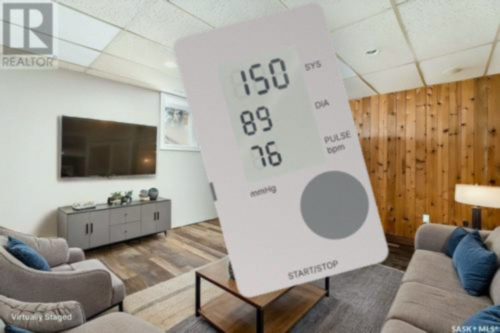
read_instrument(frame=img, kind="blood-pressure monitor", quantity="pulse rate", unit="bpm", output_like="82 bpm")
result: 76 bpm
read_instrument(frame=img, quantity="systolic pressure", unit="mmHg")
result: 150 mmHg
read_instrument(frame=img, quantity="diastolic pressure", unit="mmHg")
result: 89 mmHg
